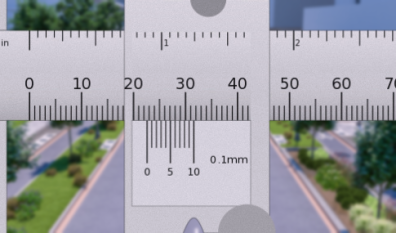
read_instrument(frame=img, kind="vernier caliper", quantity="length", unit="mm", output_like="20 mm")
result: 22.6 mm
